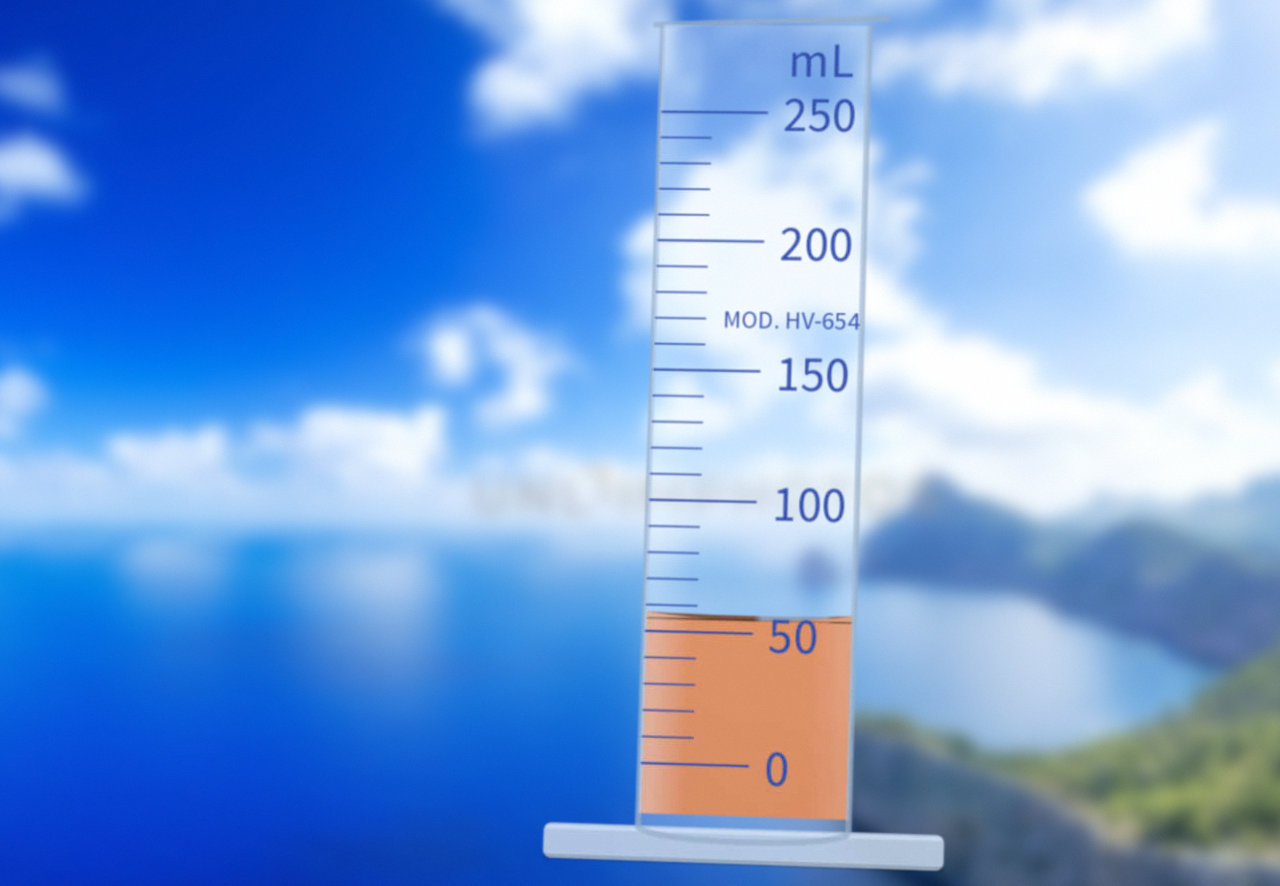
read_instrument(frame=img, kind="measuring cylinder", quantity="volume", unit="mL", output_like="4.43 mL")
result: 55 mL
